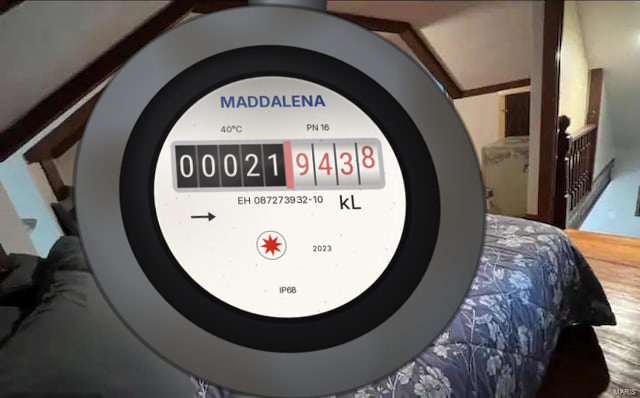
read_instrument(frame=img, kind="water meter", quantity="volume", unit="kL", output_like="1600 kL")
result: 21.9438 kL
